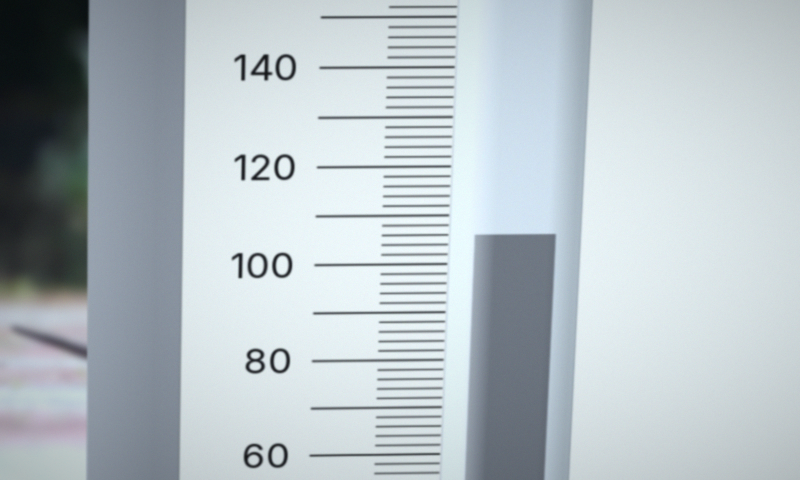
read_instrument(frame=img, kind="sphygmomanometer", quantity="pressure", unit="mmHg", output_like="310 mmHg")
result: 106 mmHg
